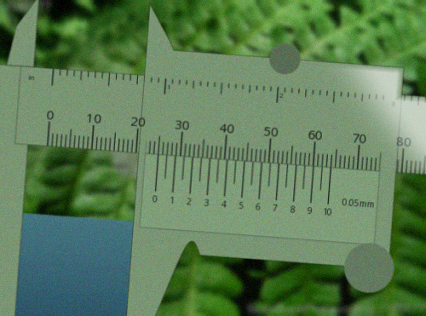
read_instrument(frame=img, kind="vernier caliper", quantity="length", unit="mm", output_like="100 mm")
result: 25.0 mm
